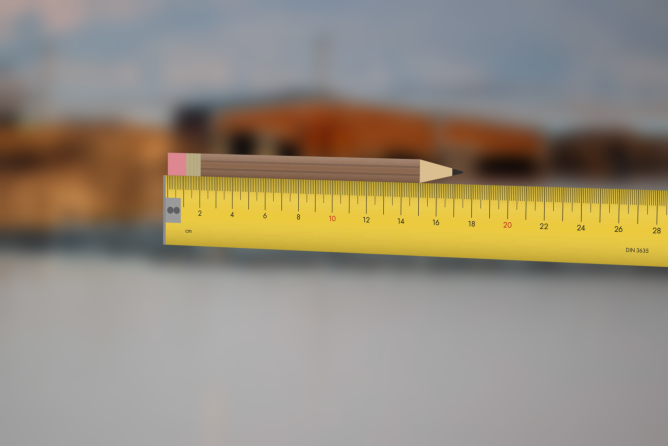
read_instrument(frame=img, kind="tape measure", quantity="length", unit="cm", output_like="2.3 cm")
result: 17.5 cm
